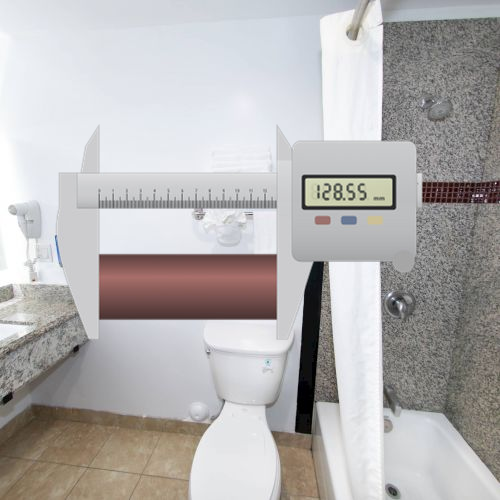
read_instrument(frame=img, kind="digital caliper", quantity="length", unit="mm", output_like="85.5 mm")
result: 128.55 mm
